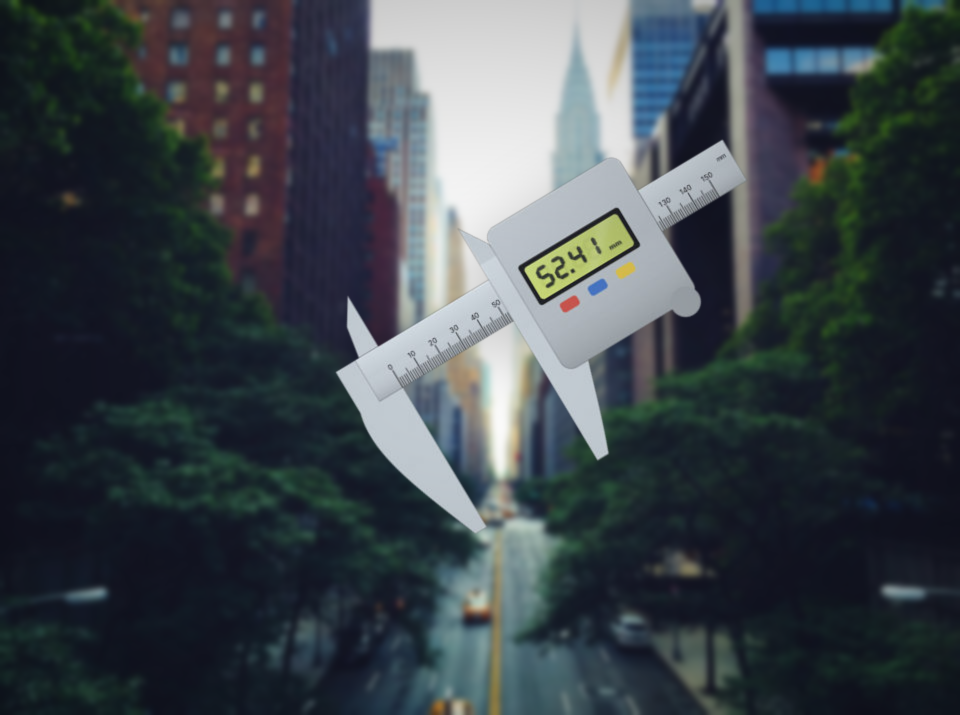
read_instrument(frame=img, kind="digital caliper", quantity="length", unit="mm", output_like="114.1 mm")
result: 52.41 mm
